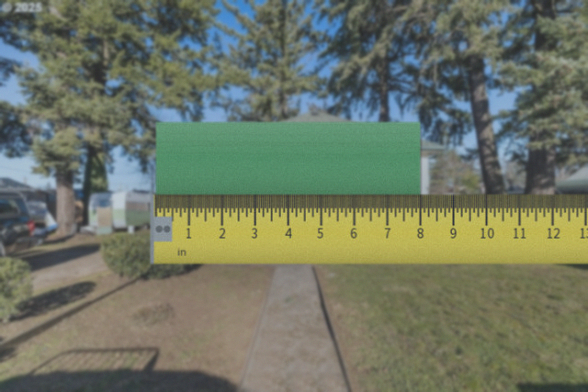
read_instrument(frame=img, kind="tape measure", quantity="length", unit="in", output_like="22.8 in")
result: 8 in
